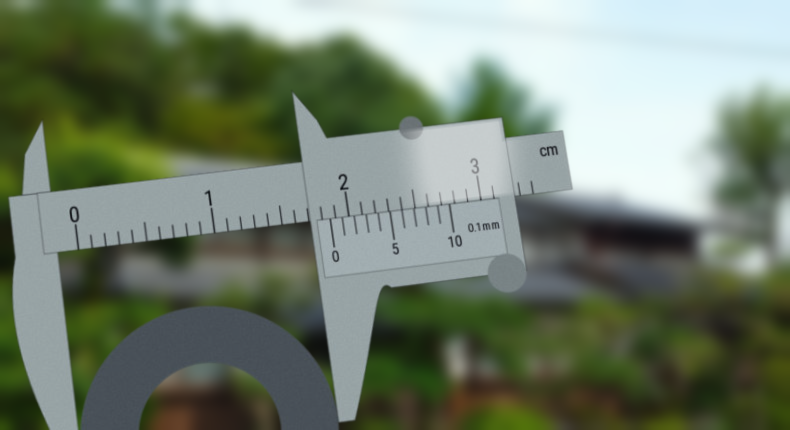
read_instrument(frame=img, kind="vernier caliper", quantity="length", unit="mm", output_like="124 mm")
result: 18.6 mm
